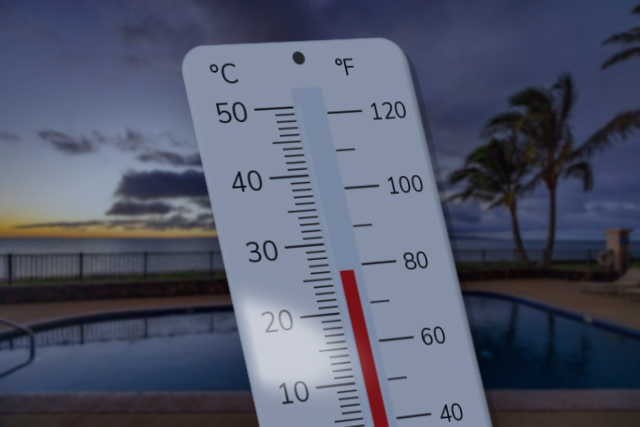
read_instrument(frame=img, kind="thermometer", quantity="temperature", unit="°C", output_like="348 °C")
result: 26 °C
